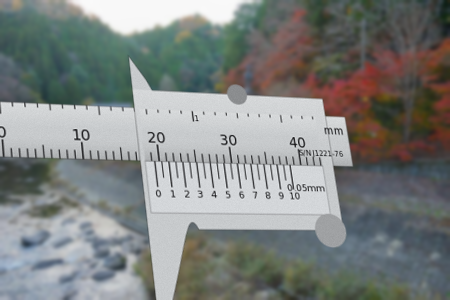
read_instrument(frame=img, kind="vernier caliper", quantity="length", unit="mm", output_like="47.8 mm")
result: 19.4 mm
